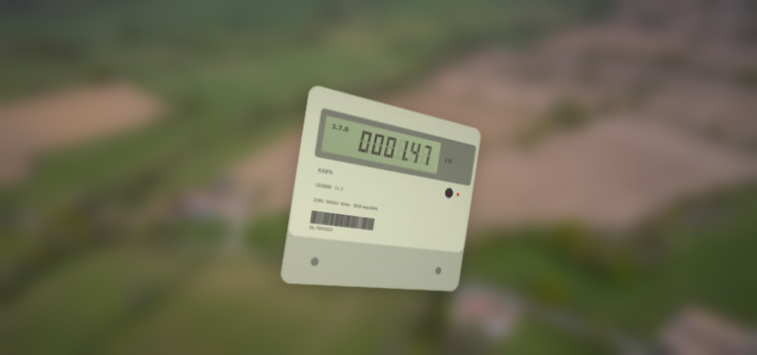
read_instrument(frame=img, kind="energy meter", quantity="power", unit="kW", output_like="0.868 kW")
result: 1.47 kW
